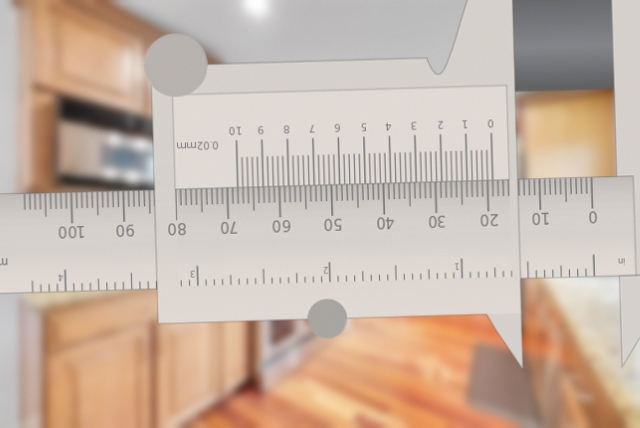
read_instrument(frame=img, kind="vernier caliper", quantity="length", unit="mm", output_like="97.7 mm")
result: 19.0 mm
